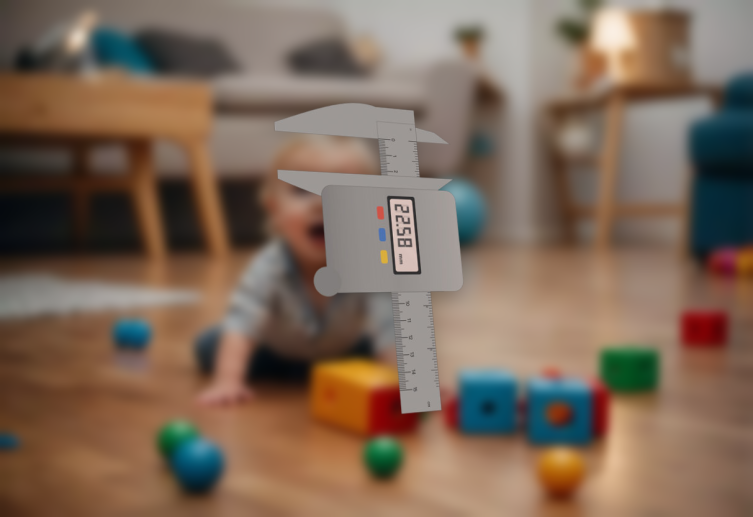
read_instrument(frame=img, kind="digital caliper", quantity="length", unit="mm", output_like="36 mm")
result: 22.58 mm
